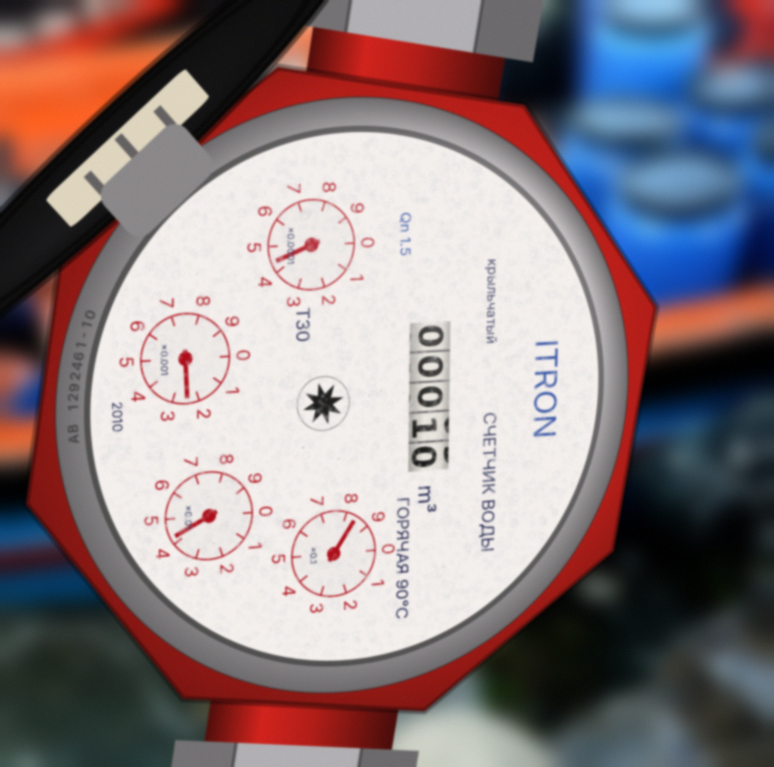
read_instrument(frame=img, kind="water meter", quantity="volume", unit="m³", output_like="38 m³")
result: 9.8424 m³
